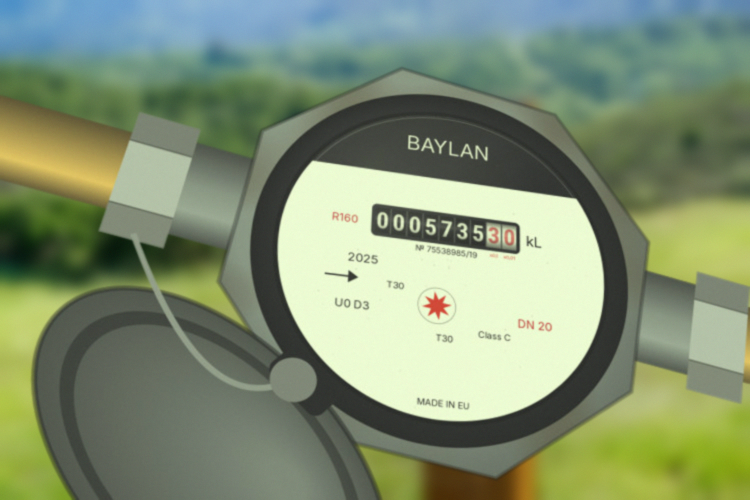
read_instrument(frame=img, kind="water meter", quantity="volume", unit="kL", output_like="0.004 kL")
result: 5735.30 kL
